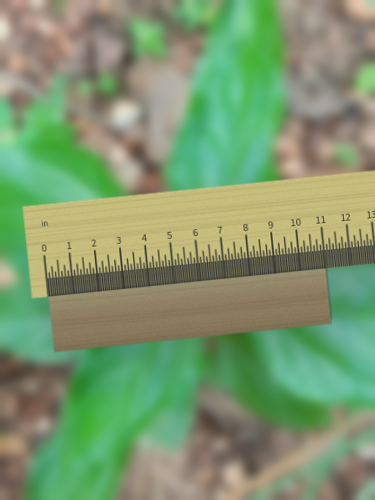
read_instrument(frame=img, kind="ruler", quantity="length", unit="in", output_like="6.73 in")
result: 11 in
